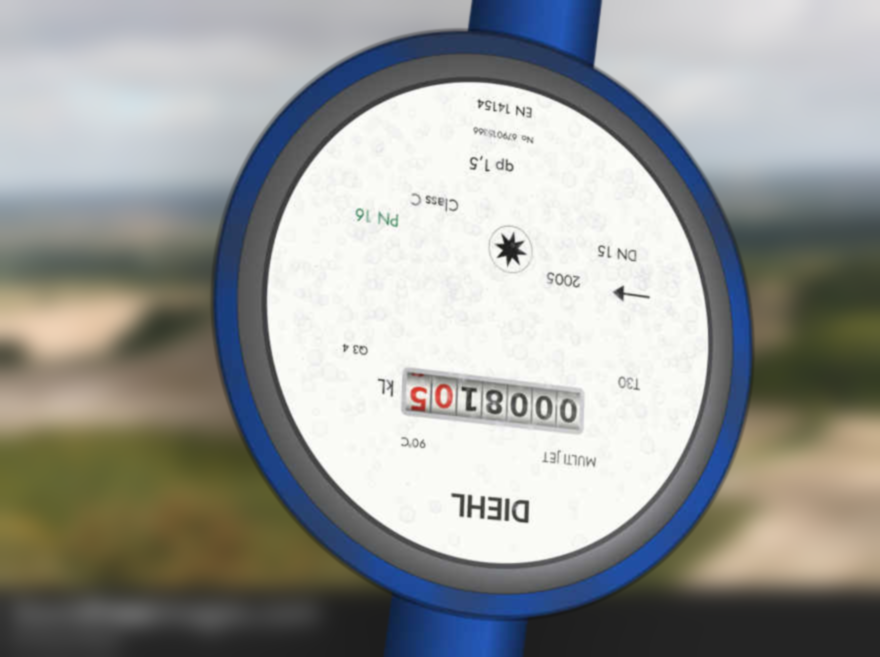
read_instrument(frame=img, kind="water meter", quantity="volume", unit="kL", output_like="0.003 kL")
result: 81.05 kL
